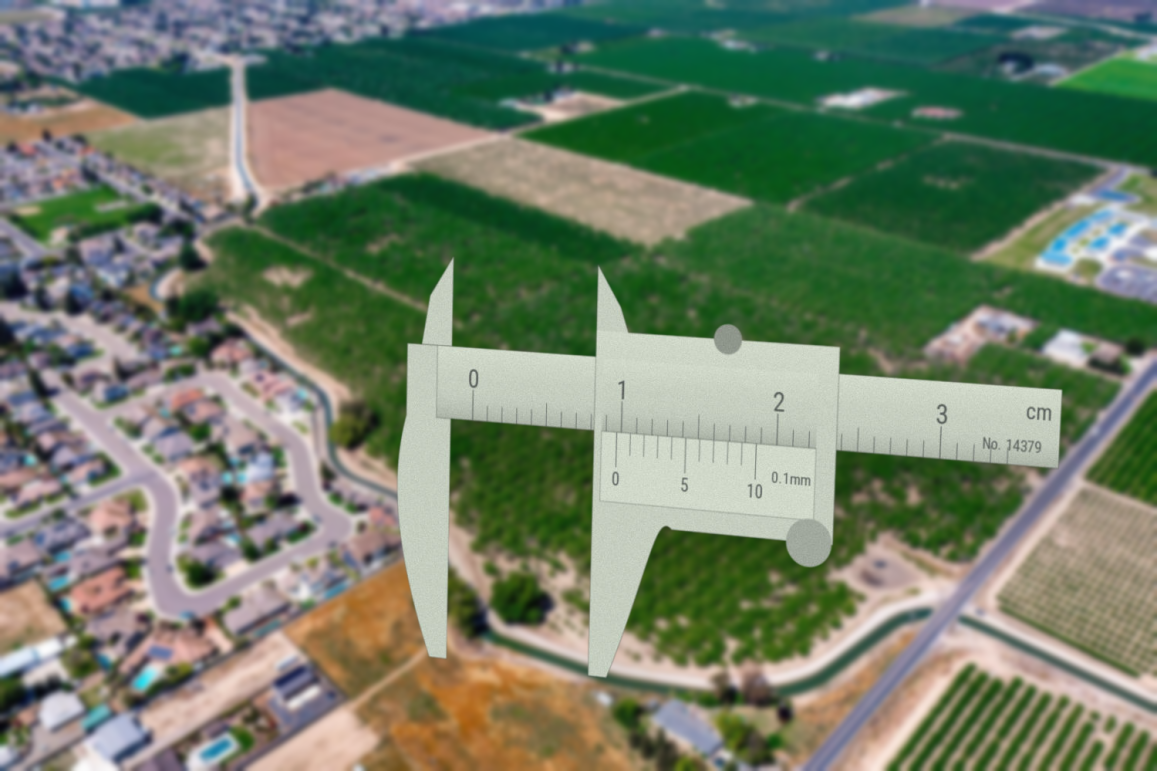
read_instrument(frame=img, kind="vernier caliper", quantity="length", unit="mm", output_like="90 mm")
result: 9.7 mm
